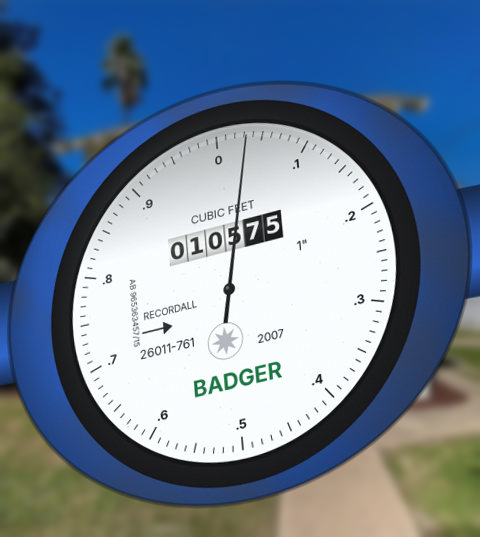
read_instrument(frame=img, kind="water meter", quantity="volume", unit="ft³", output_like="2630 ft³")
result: 10575.03 ft³
